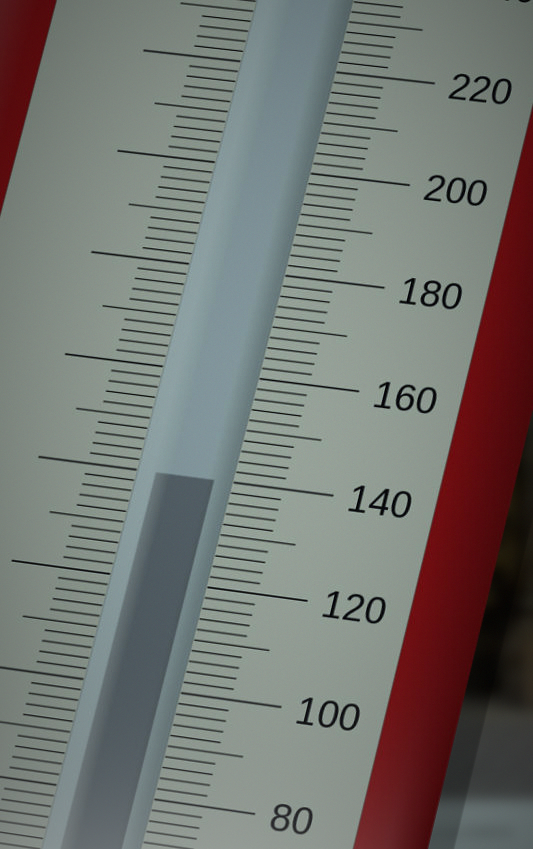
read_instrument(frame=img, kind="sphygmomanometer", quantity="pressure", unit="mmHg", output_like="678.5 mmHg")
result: 140 mmHg
